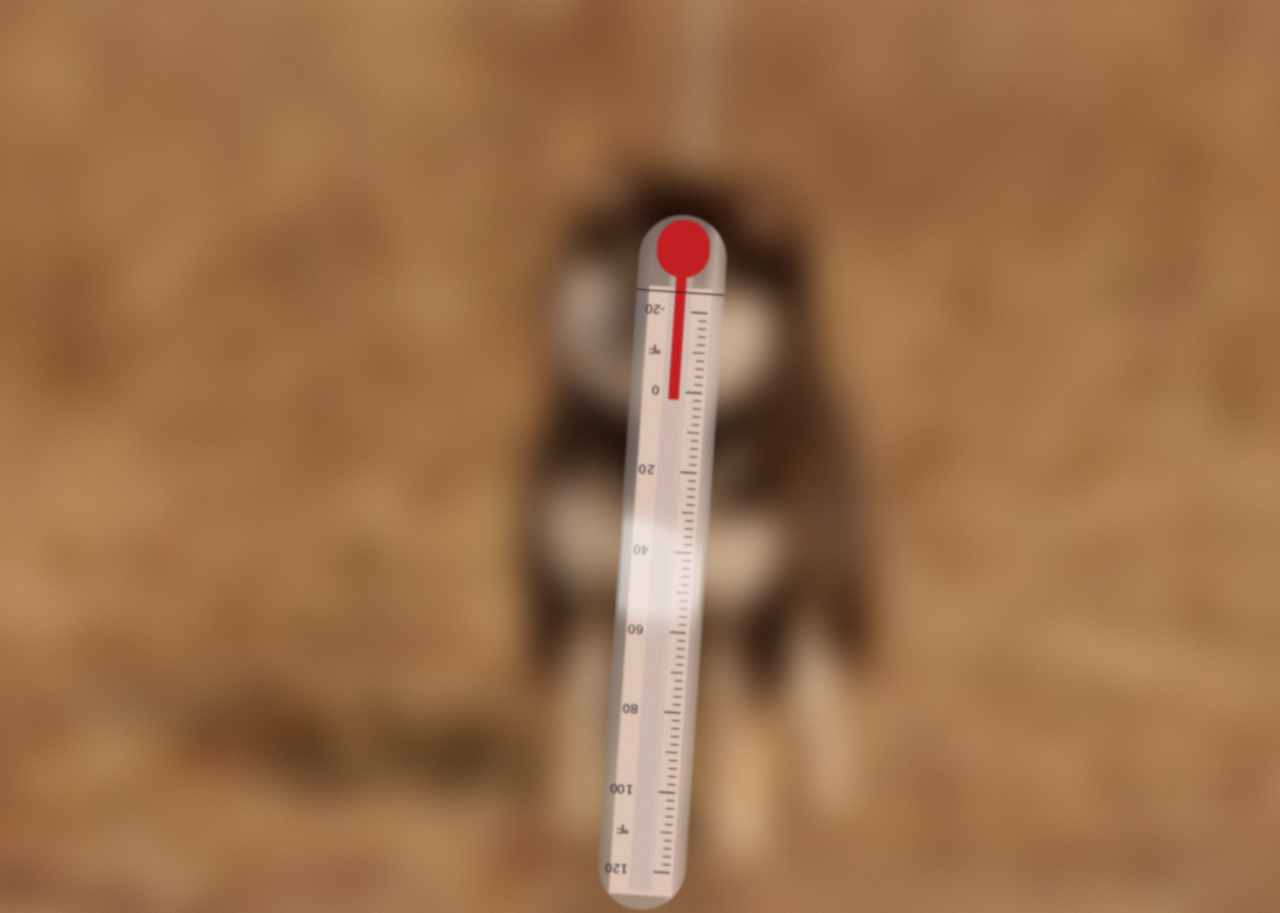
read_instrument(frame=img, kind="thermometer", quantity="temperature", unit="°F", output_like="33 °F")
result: 2 °F
